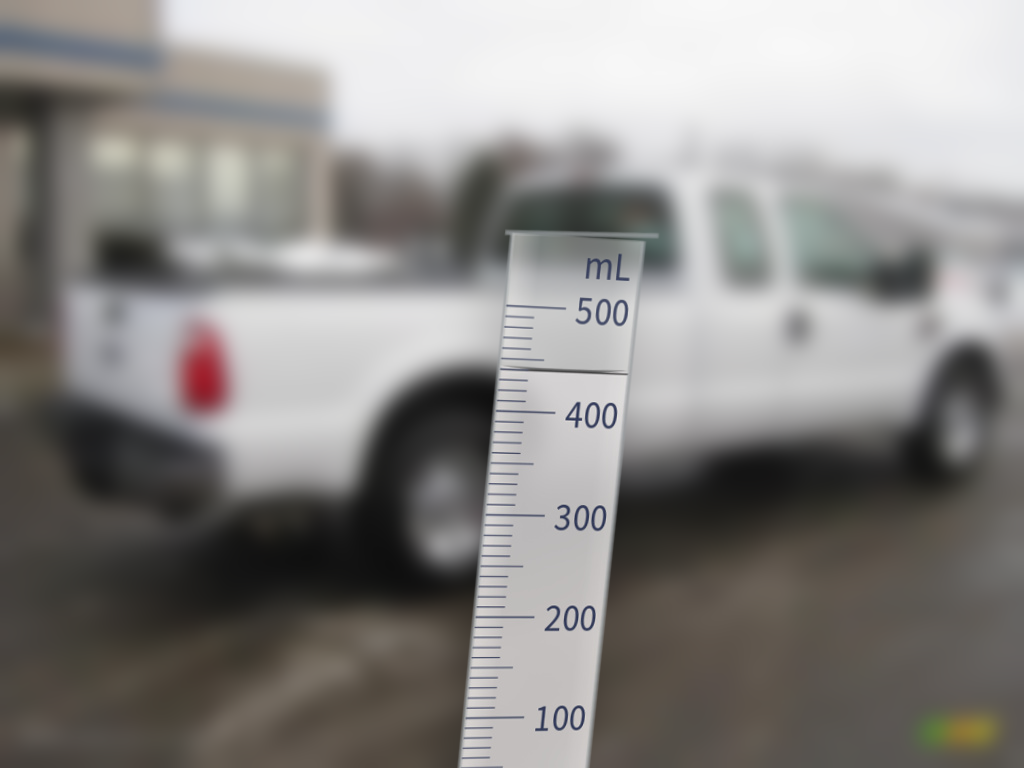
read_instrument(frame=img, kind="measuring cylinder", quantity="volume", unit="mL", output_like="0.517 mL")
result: 440 mL
